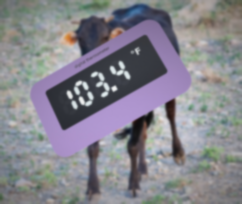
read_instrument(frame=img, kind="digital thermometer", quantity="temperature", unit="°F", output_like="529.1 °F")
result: 103.4 °F
